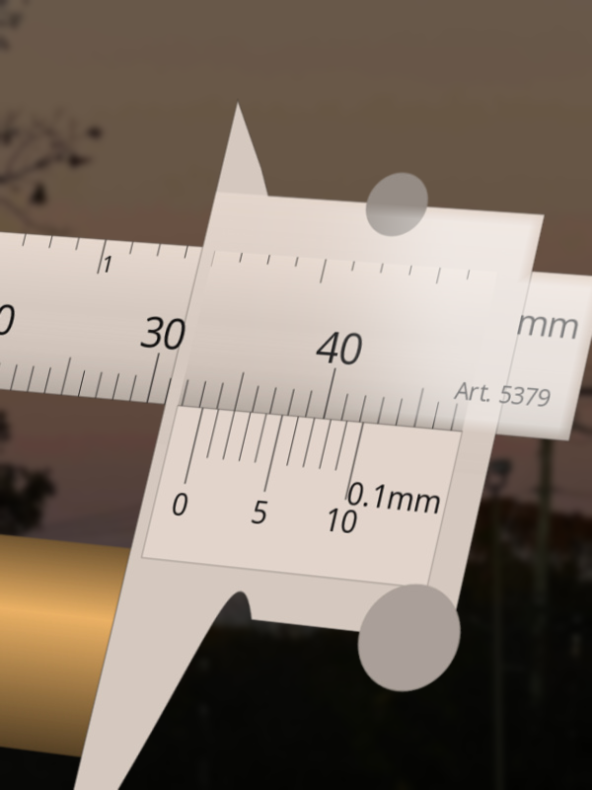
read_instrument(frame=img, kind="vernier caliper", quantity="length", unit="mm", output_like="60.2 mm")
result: 33.2 mm
